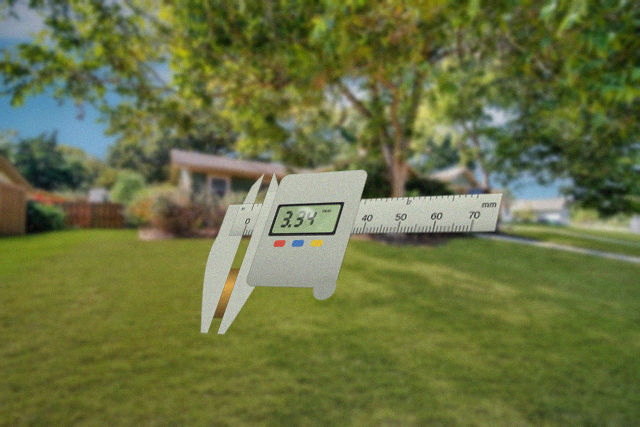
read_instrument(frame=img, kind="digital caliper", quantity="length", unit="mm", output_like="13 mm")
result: 3.34 mm
